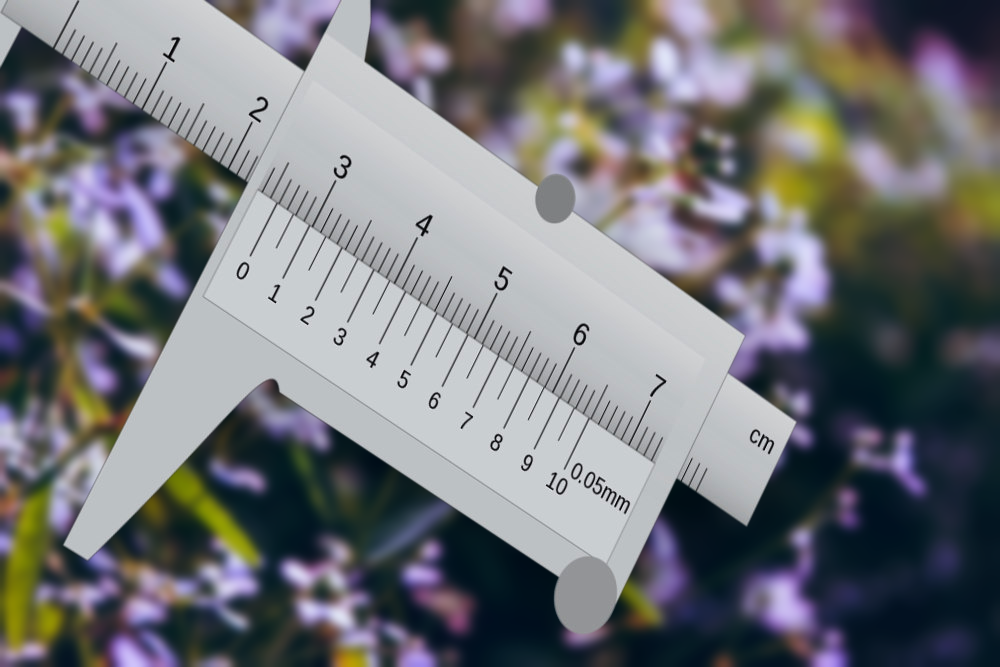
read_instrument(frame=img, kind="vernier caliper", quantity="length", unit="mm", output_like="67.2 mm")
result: 25.8 mm
